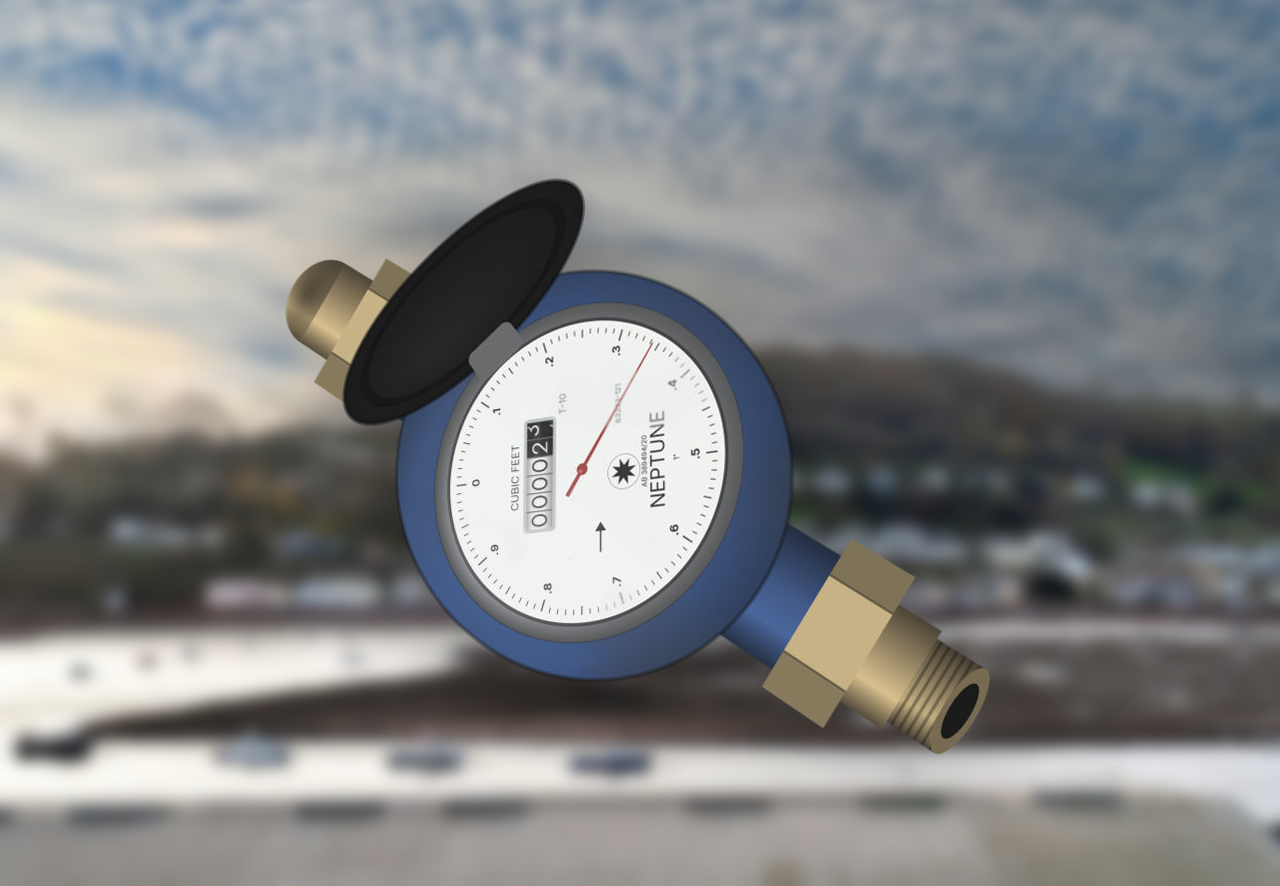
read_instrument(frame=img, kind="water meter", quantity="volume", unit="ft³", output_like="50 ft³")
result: 23.34 ft³
